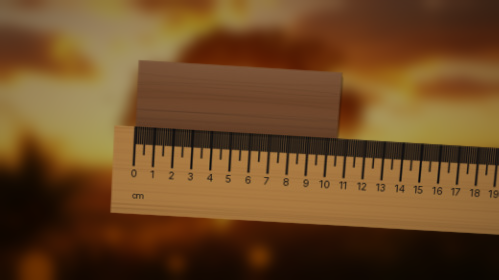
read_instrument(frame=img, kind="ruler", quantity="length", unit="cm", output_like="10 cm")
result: 10.5 cm
